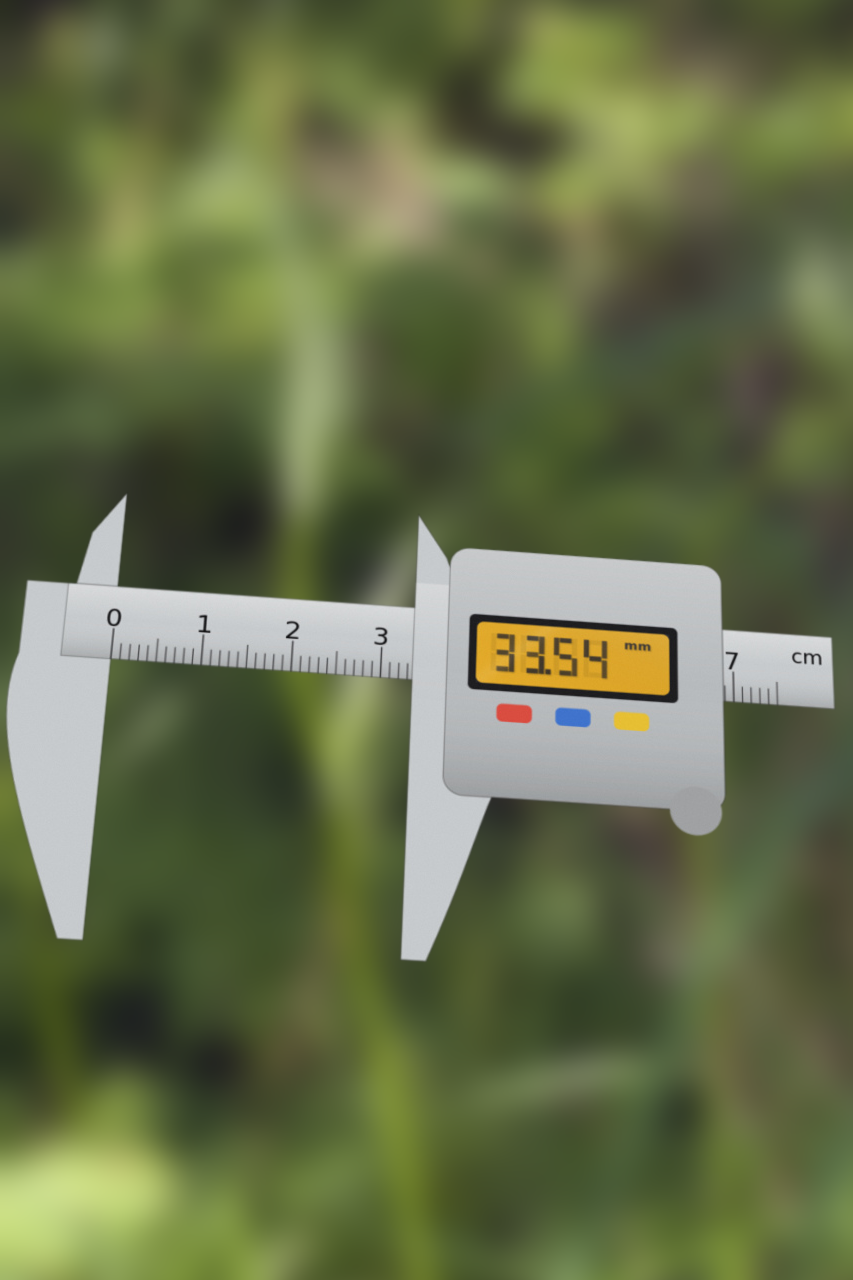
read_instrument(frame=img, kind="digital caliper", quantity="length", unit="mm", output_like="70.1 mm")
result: 33.54 mm
